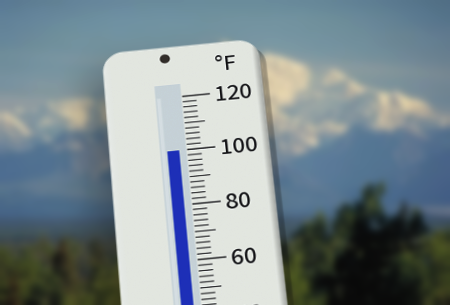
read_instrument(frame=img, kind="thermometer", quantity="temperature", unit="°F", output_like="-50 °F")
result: 100 °F
